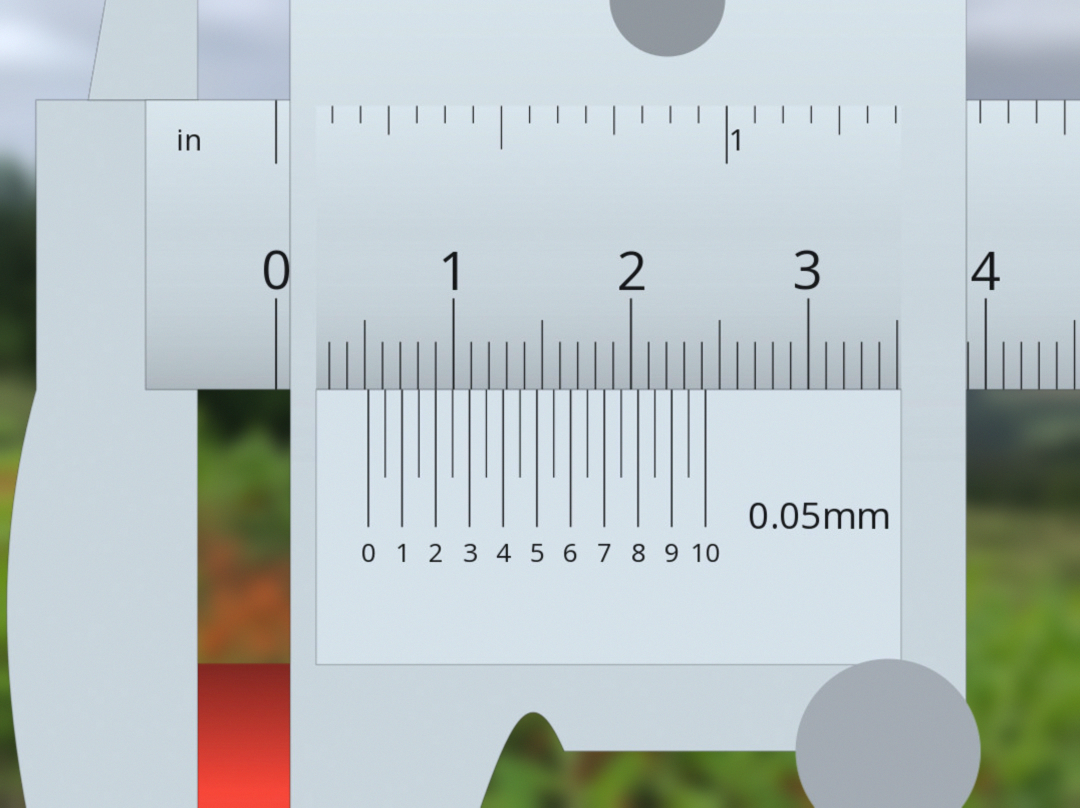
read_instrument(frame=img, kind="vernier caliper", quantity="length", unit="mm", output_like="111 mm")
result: 5.2 mm
